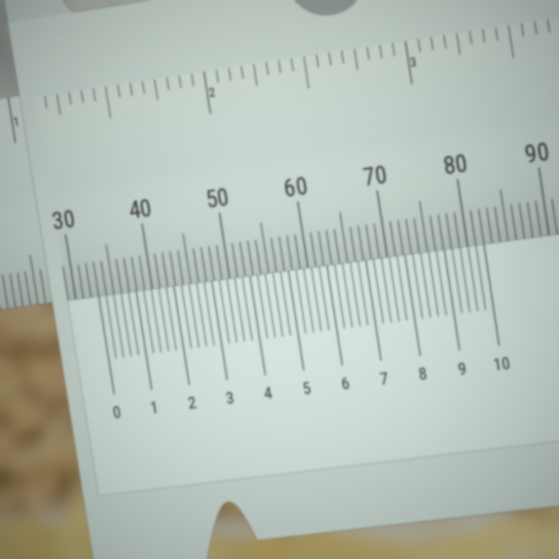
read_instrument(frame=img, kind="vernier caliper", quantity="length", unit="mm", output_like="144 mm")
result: 33.0 mm
